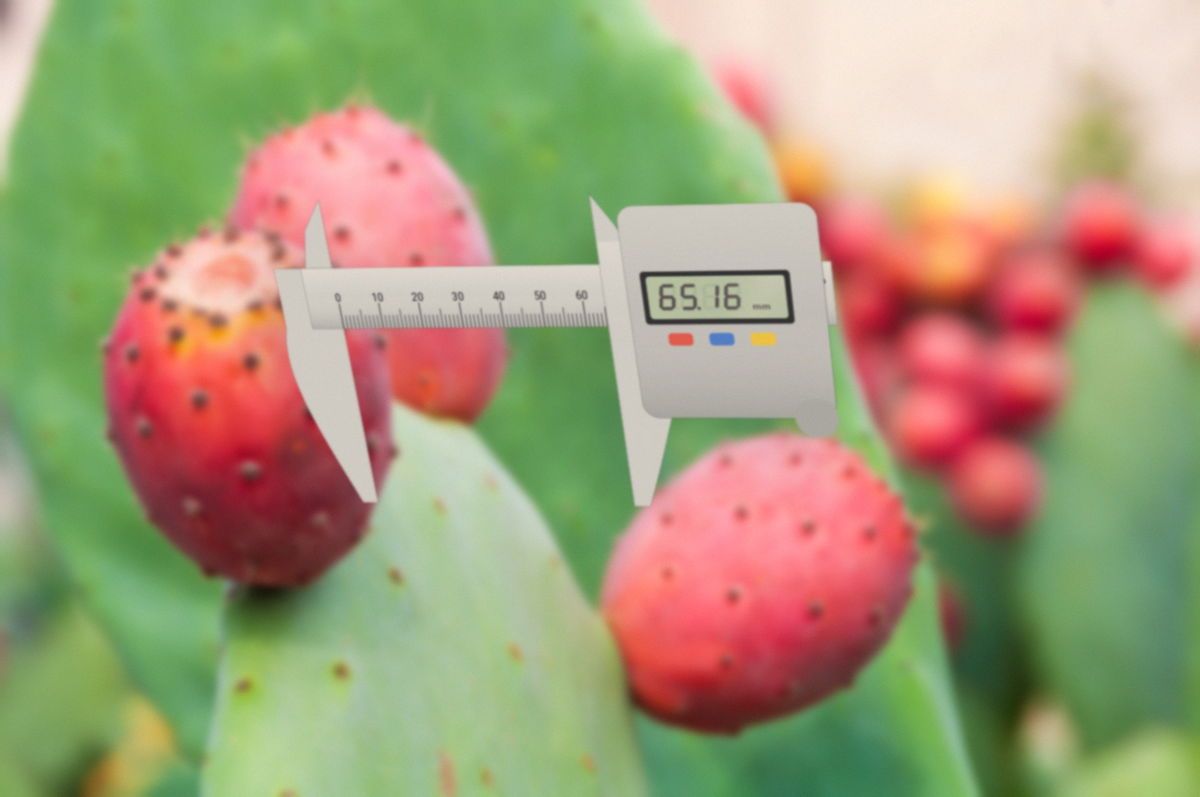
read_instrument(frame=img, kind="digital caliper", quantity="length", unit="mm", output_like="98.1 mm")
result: 65.16 mm
